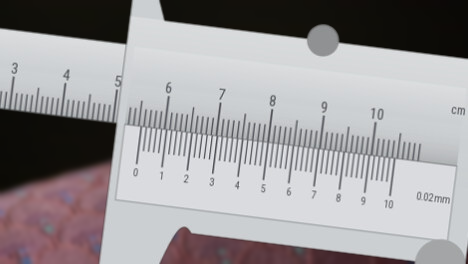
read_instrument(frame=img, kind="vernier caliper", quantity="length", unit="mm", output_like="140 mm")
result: 55.5 mm
